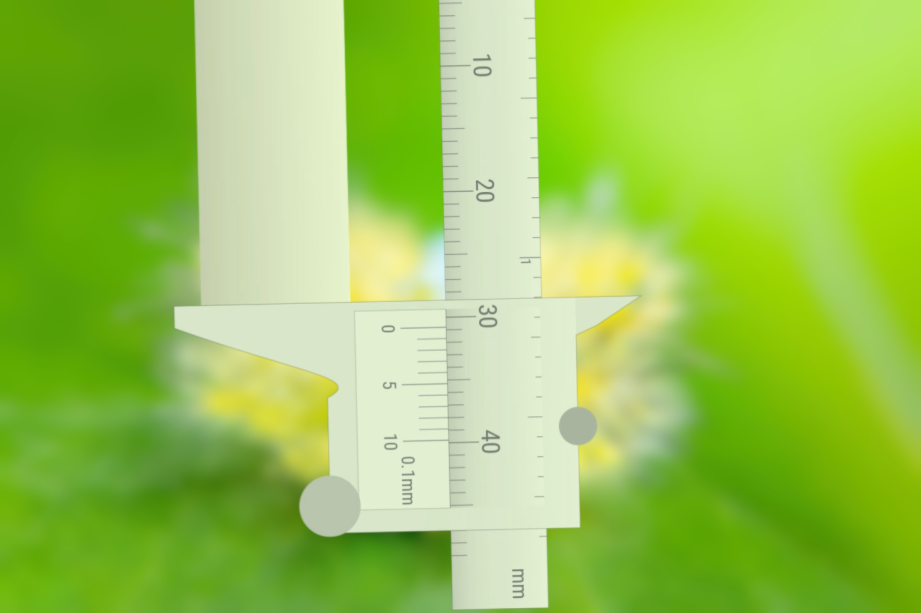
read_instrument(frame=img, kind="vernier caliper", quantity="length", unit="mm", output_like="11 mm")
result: 30.8 mm
